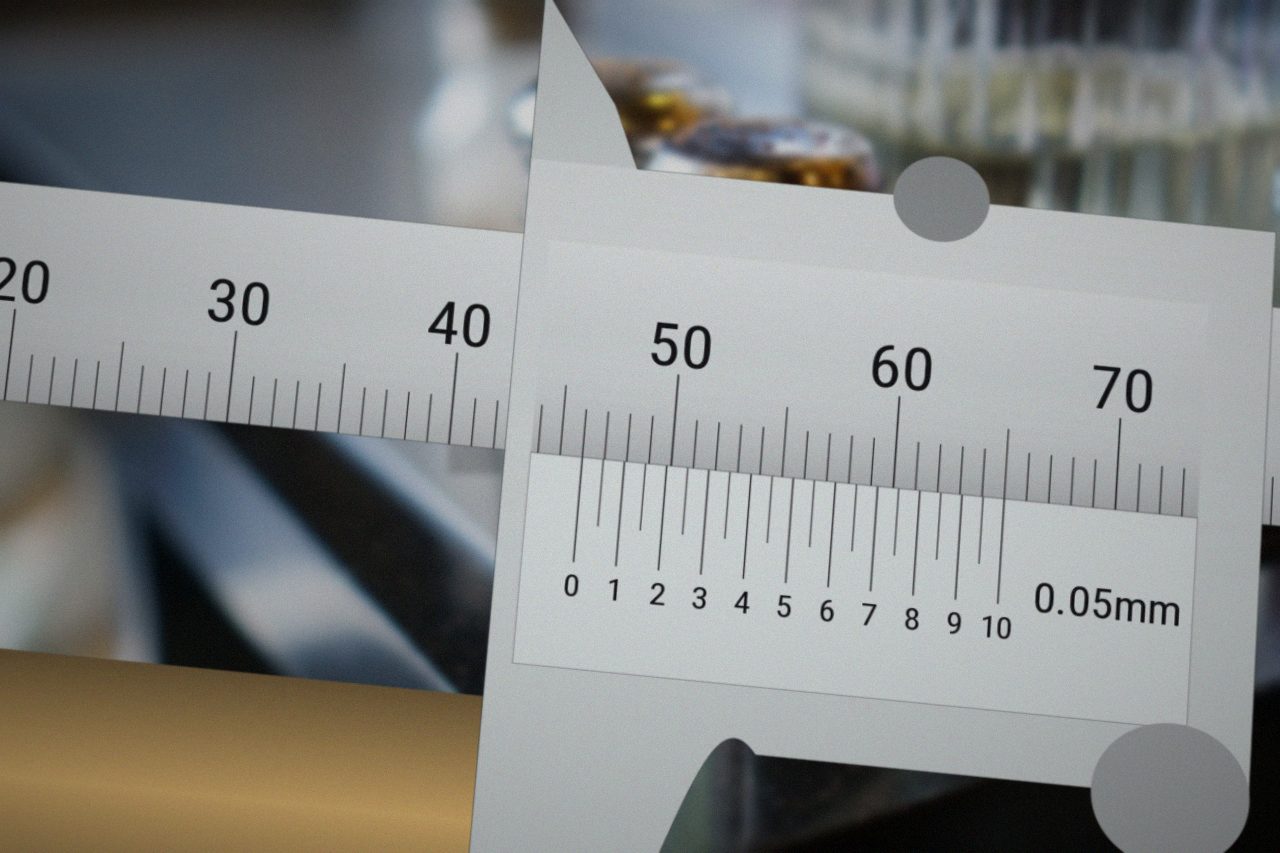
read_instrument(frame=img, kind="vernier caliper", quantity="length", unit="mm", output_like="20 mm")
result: 46.0 mm
